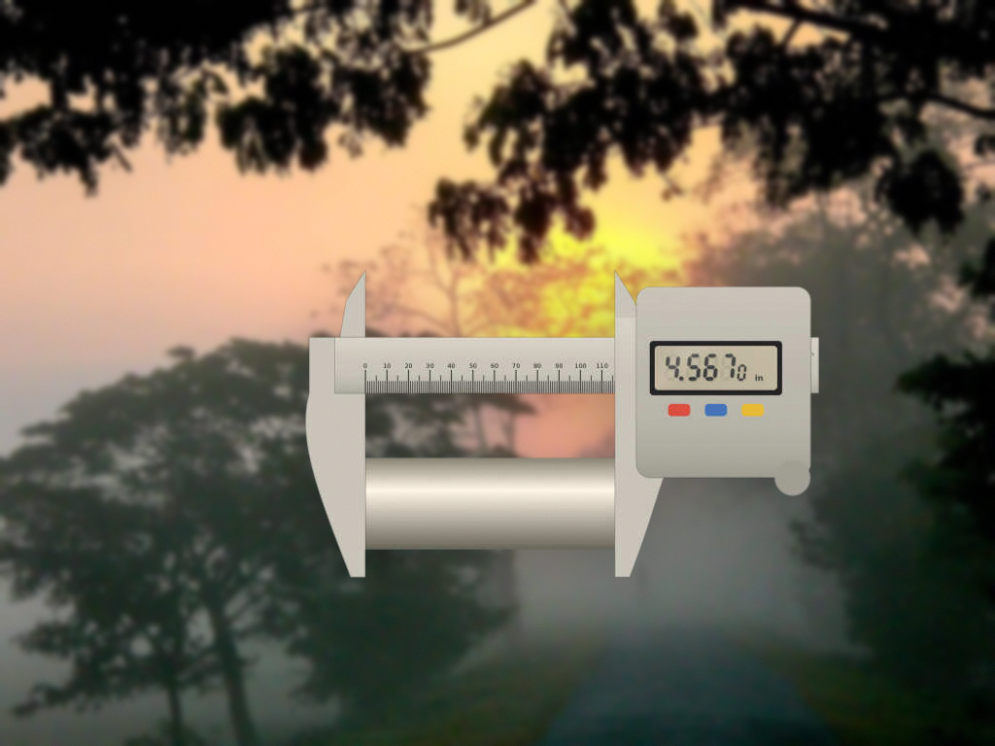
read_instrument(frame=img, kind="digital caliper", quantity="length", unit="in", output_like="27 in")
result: 4.5670 in
